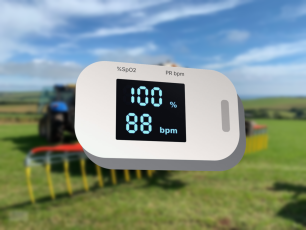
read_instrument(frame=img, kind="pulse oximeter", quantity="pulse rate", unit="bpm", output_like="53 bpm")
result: 88 bpm
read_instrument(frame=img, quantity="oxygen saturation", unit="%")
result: 100 %
